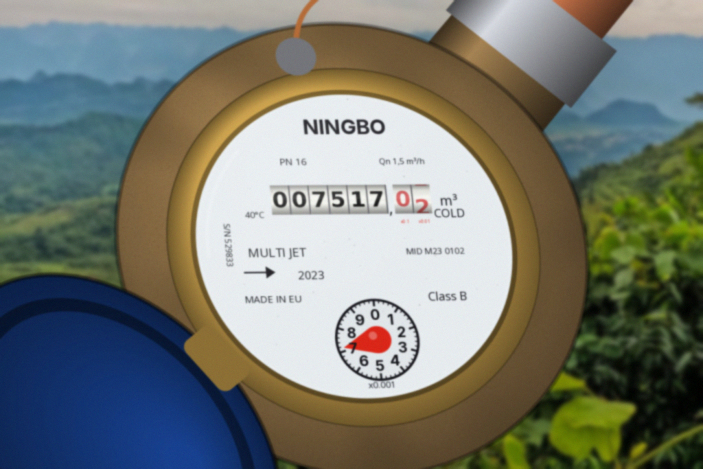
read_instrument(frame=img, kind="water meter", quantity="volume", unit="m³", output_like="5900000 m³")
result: 7517.017 m³
